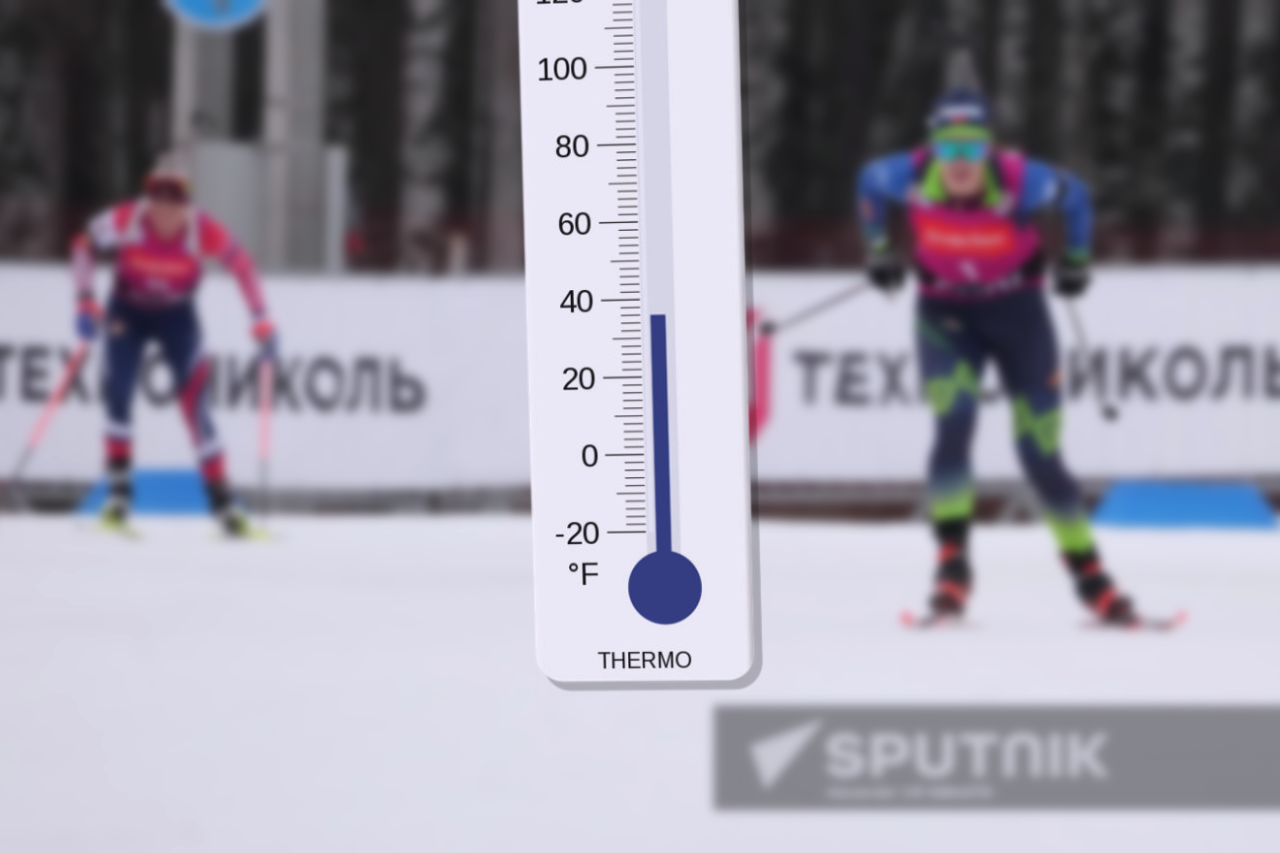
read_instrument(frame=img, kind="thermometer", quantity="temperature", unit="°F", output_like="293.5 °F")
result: 36 °F
